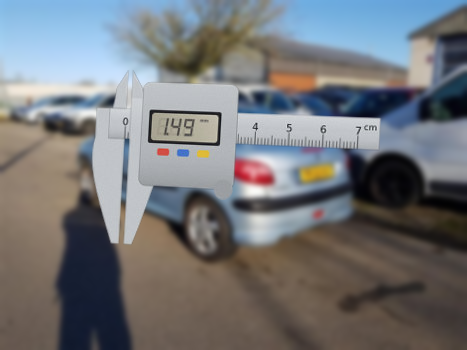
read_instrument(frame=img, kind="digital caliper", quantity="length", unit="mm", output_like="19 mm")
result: 1.49 mm
